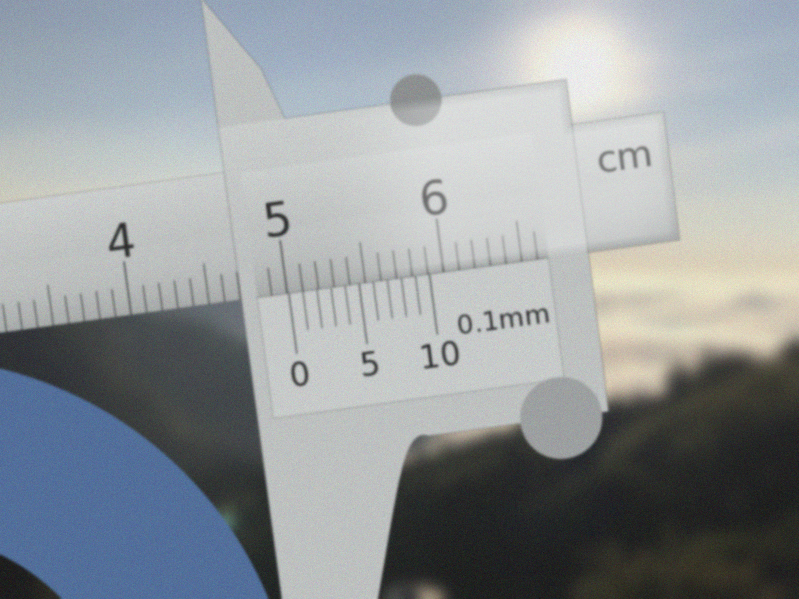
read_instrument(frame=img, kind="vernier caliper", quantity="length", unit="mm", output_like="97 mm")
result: 50.1 mm
